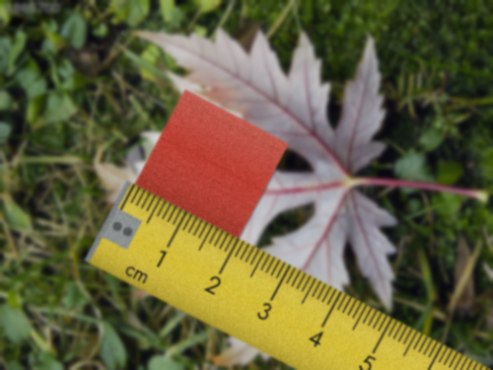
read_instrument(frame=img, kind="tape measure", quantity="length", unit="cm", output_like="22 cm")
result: 2 cm
